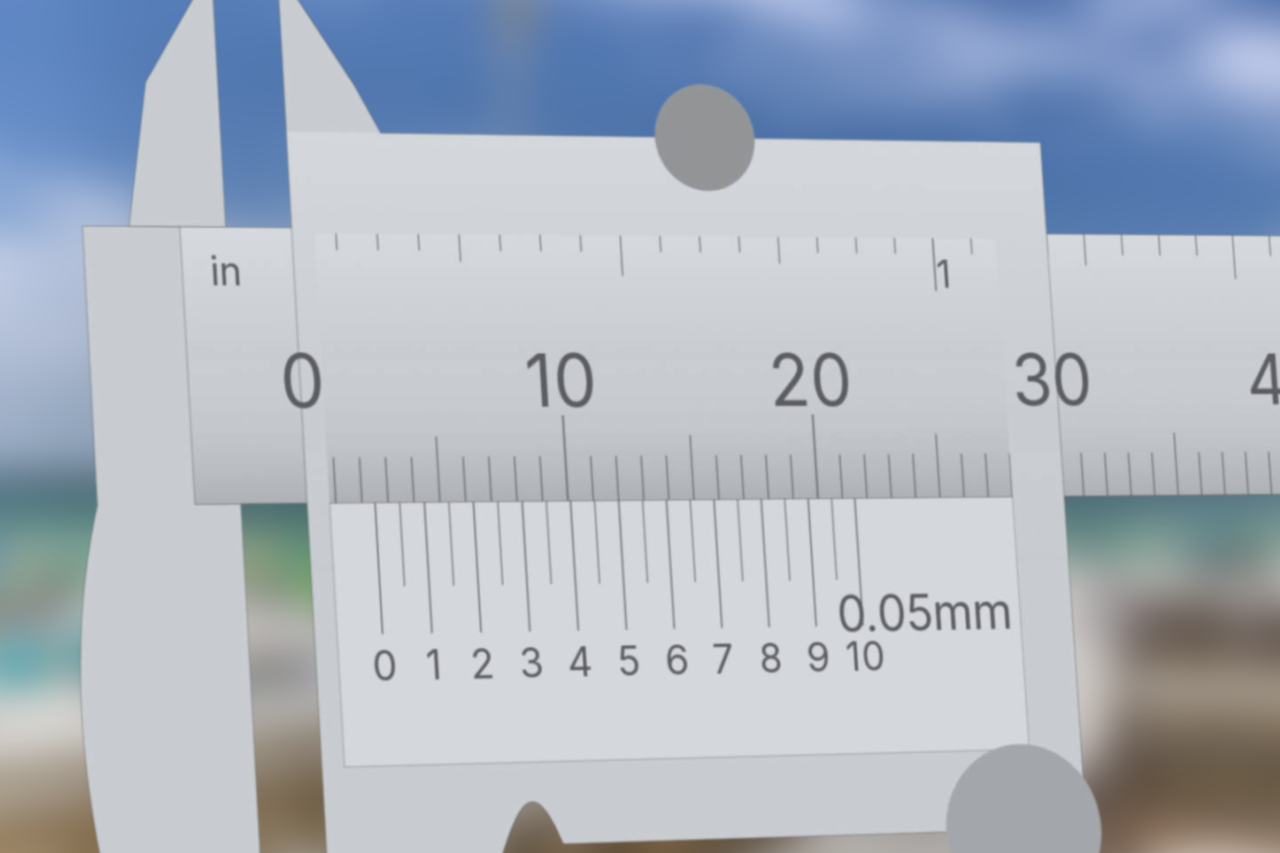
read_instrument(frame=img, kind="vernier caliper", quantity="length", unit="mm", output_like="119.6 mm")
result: 2.5 mm
